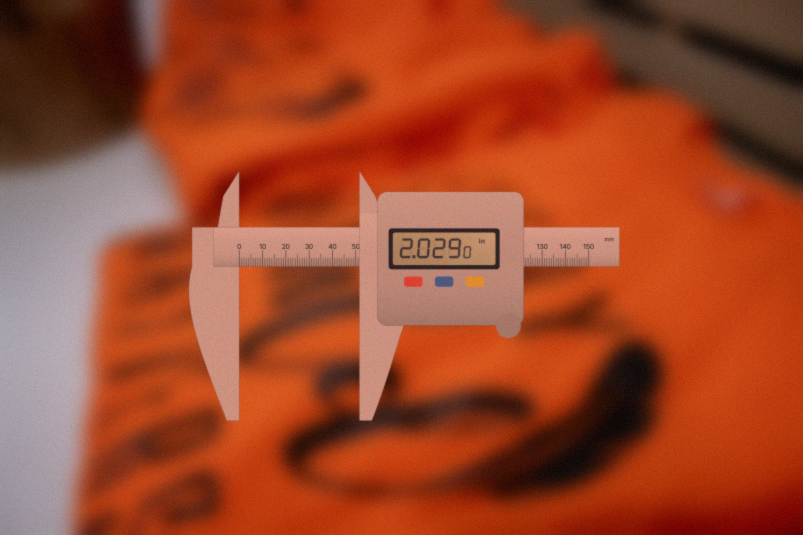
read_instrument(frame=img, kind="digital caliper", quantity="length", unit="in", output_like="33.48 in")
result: 2.0290 in
